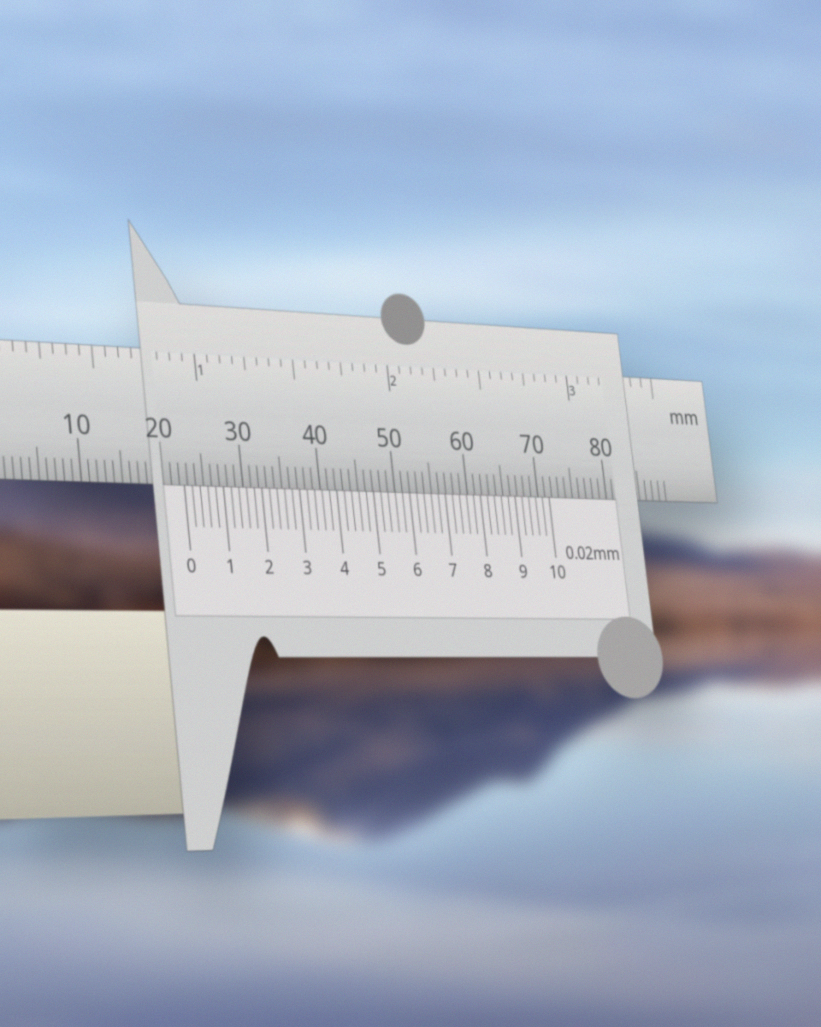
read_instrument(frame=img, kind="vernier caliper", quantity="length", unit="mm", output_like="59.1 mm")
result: 22.6 mm
